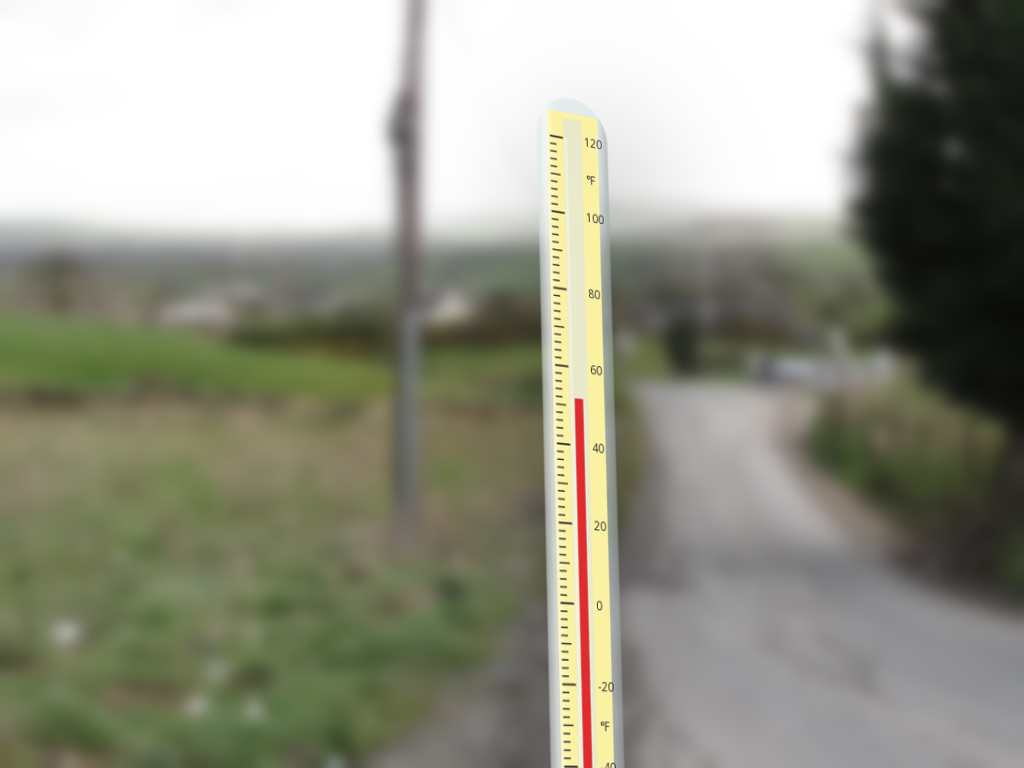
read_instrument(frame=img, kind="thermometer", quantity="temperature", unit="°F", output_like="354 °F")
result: 52 °F
